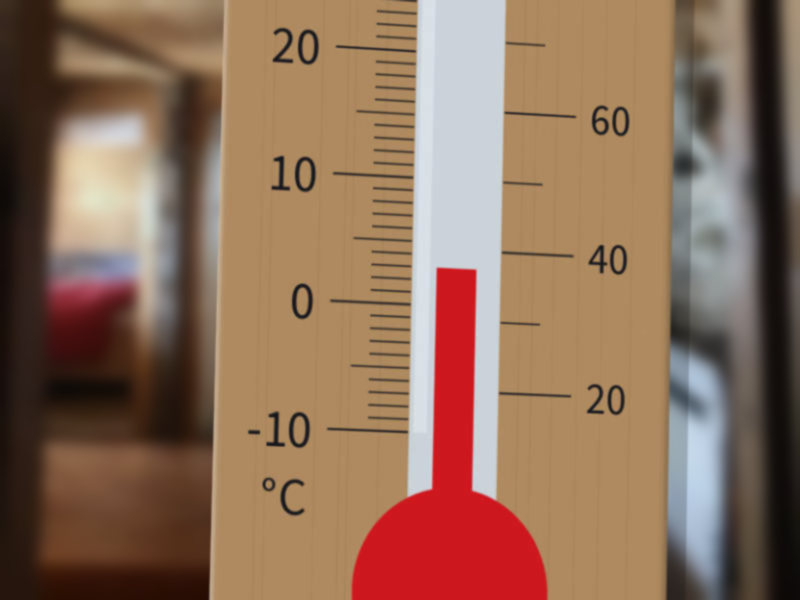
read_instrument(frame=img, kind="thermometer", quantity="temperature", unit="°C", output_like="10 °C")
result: 3 °C
